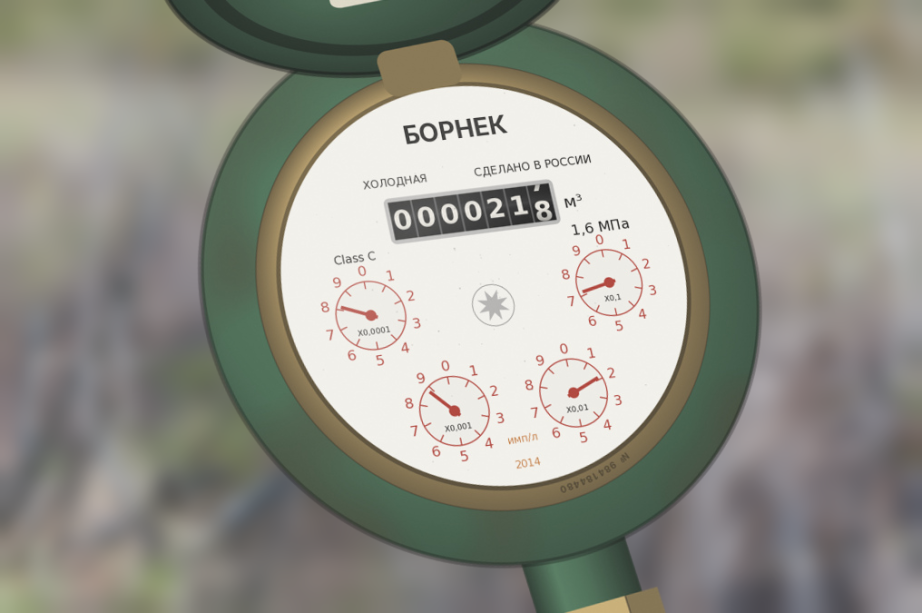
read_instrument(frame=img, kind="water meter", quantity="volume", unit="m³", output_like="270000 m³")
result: 217.7188 m³
